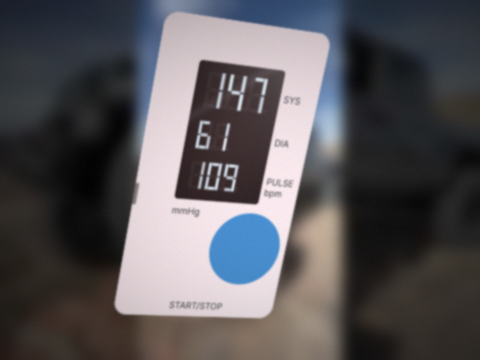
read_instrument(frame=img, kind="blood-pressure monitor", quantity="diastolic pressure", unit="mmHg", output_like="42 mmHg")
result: 61 mmHg
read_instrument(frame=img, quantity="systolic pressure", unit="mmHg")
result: 147 mmHg
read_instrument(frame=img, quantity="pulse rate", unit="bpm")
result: 109 bpm
